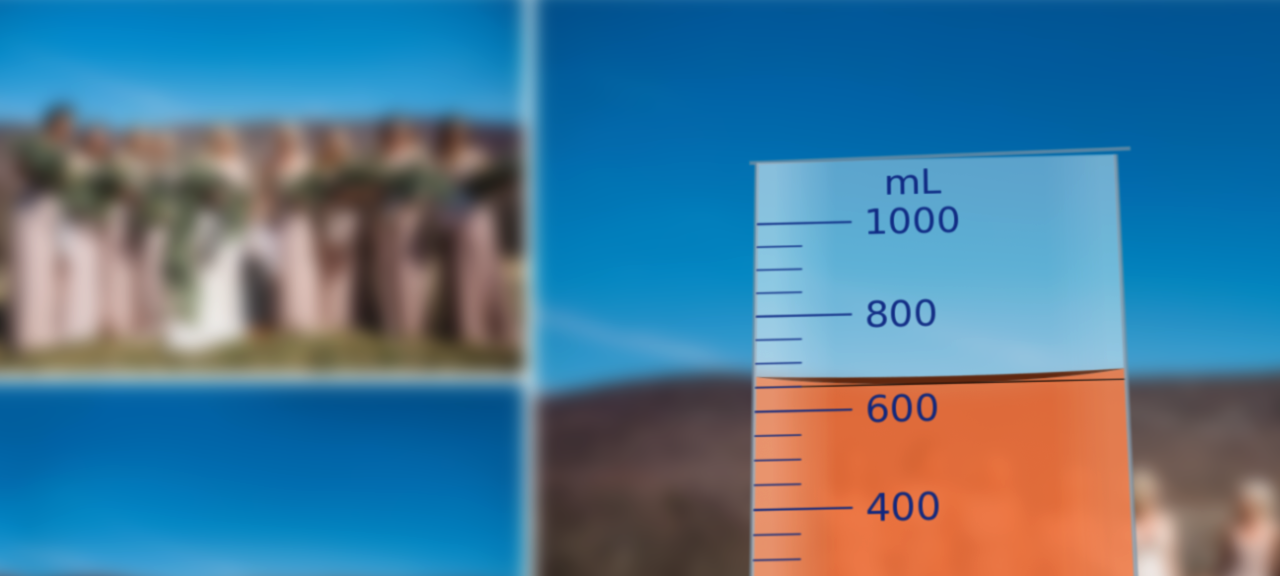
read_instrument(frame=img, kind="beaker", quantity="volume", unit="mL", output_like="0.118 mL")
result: 650 mL
